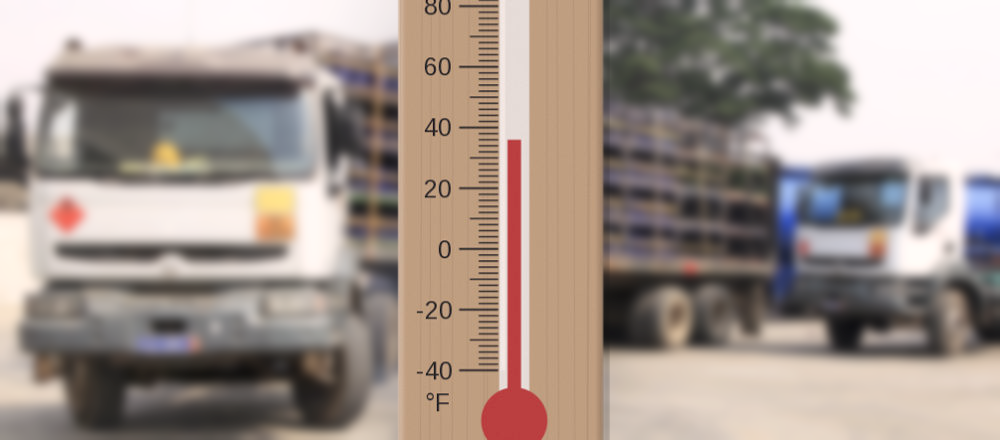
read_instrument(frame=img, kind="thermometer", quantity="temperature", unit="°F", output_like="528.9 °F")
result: 36 °F
